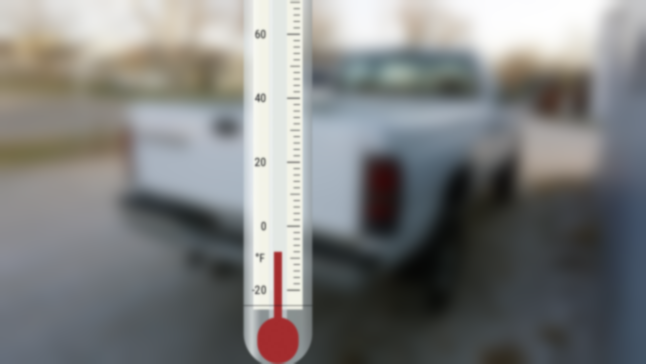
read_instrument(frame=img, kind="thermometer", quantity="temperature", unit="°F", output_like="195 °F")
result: -8 °F
